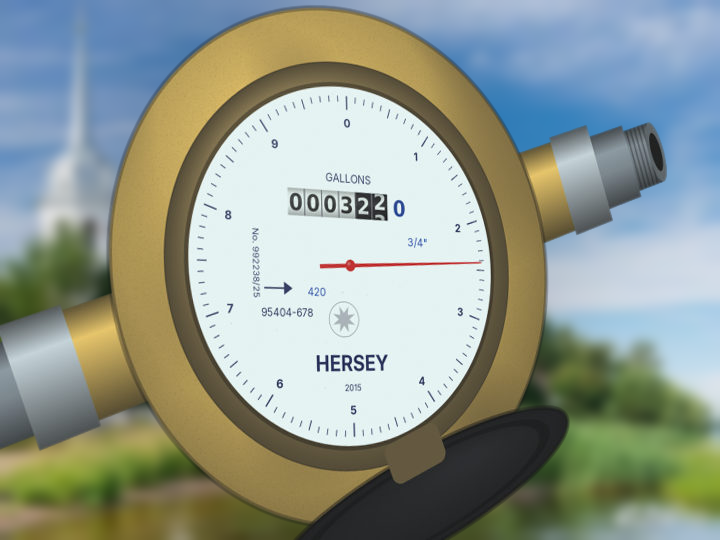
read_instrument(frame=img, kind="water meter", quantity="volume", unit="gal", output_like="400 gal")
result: 3222.4 gal
